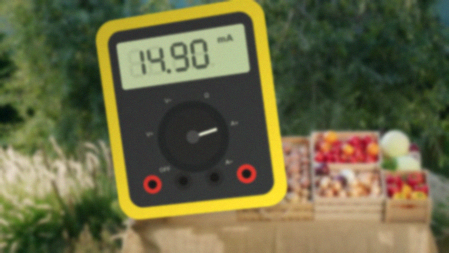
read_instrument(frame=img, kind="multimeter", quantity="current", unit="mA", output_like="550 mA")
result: 14.90 mA
